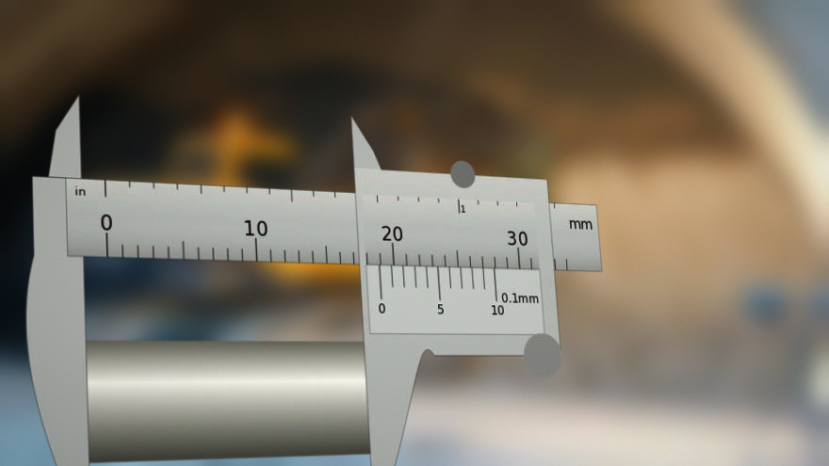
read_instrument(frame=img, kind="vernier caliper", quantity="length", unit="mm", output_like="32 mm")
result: 18.9 mm
